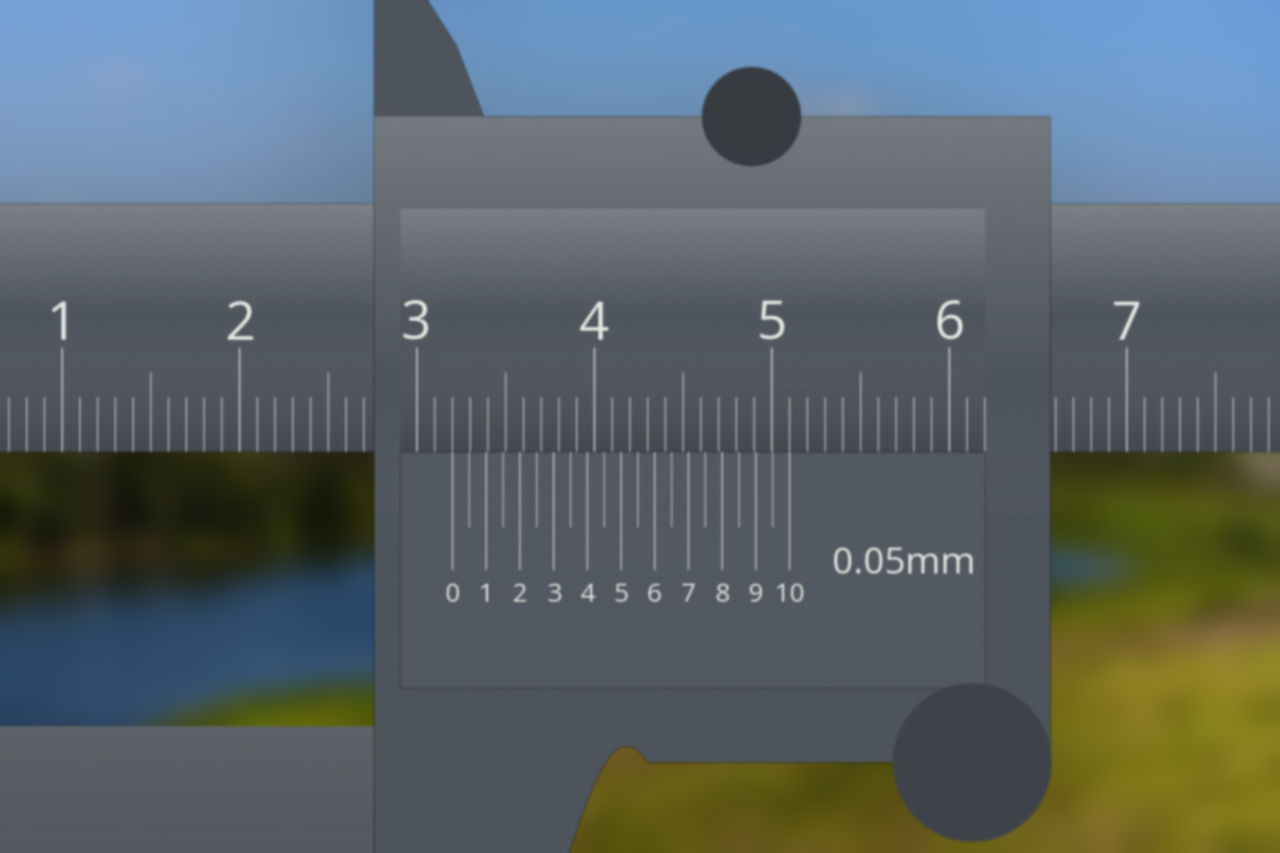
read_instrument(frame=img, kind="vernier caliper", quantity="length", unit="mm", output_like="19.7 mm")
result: 32.0 mm
